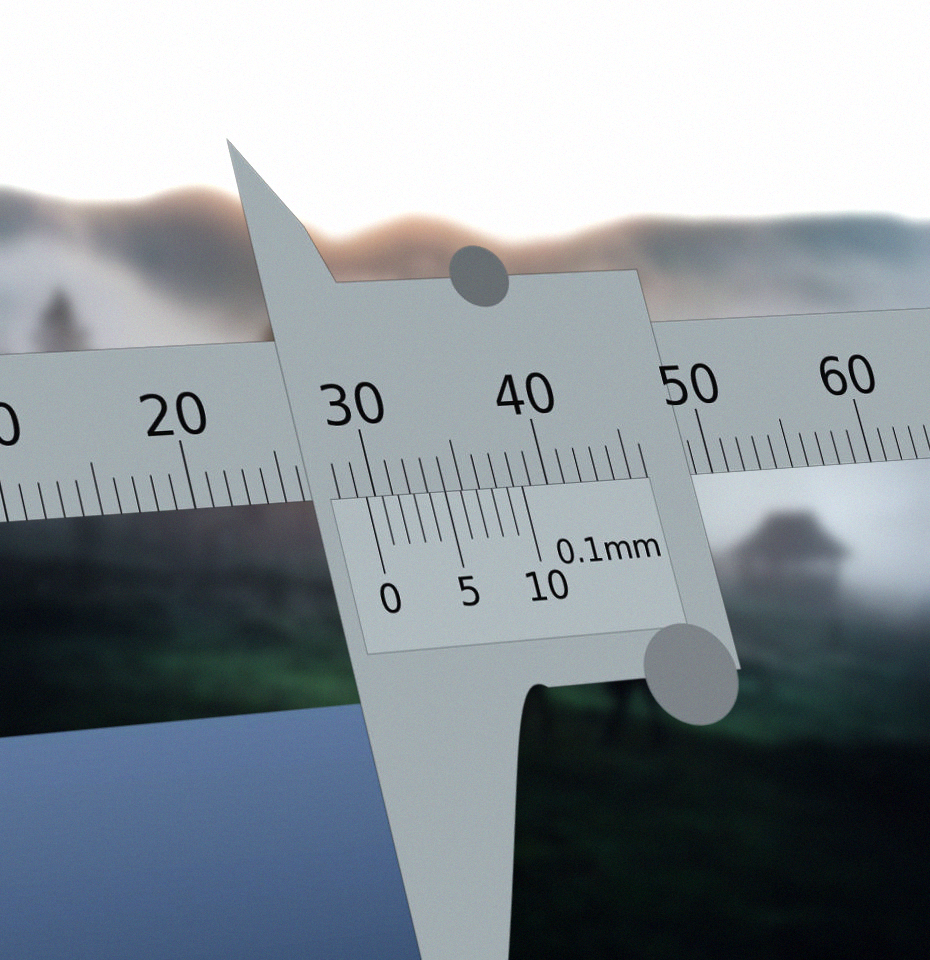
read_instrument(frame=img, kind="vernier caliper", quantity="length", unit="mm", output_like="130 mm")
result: 29.5 mm
